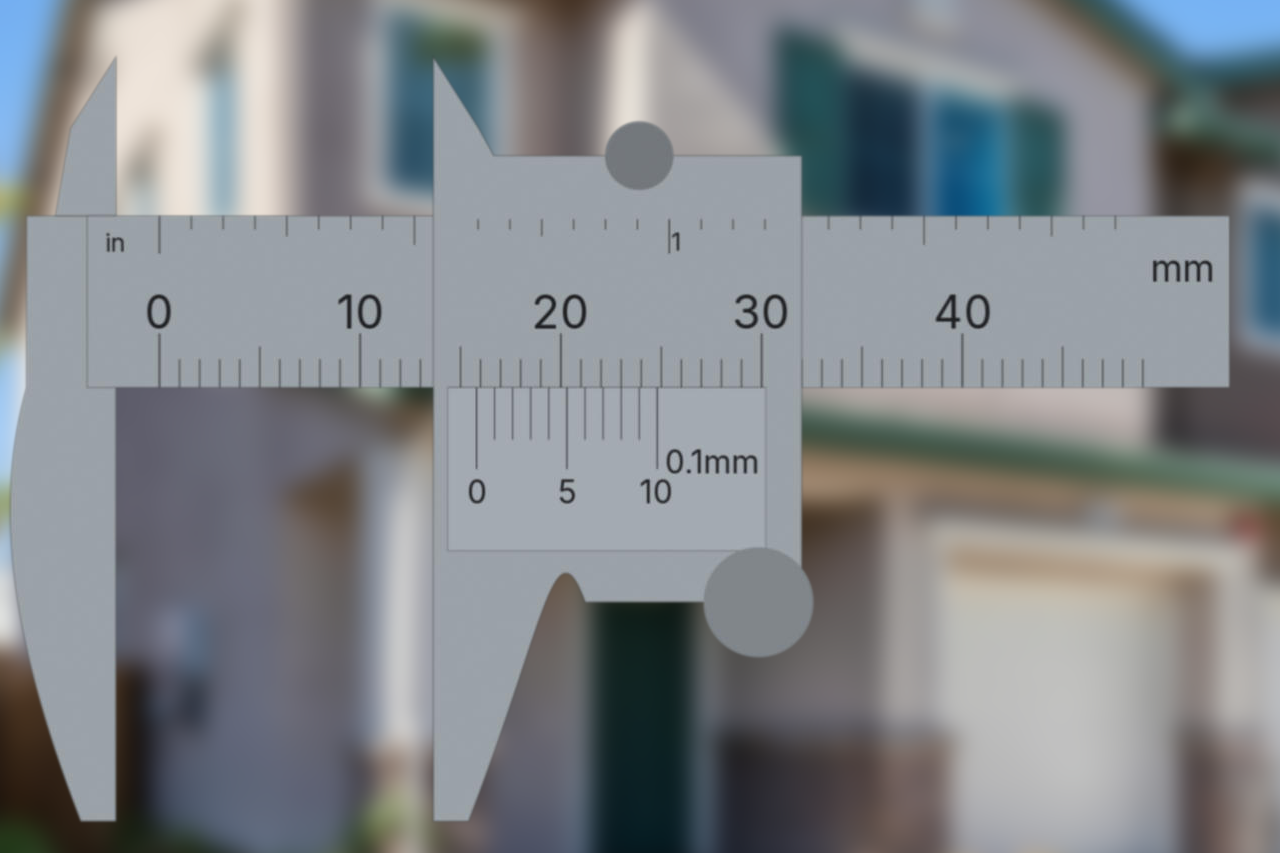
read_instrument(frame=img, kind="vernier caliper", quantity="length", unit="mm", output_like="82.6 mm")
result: 15.8 mm
